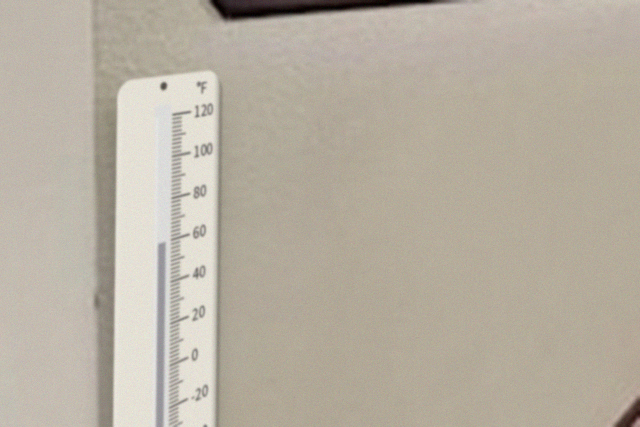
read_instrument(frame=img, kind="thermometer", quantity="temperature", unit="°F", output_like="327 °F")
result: 60 °F
